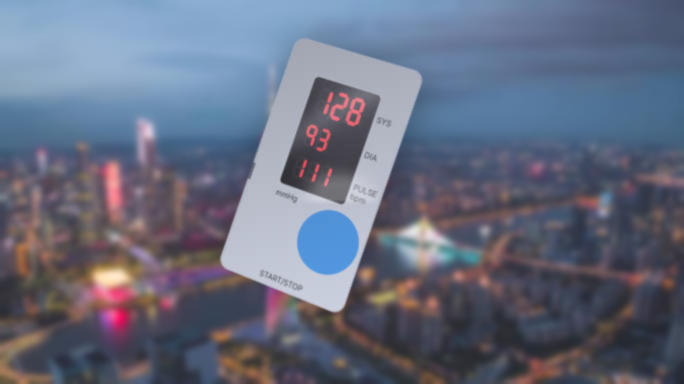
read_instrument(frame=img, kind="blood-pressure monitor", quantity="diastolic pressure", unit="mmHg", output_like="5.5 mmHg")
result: 93 mmHg
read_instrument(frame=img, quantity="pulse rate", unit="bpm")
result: 111 bpm
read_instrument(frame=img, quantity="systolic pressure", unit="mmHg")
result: 128 mmHg
